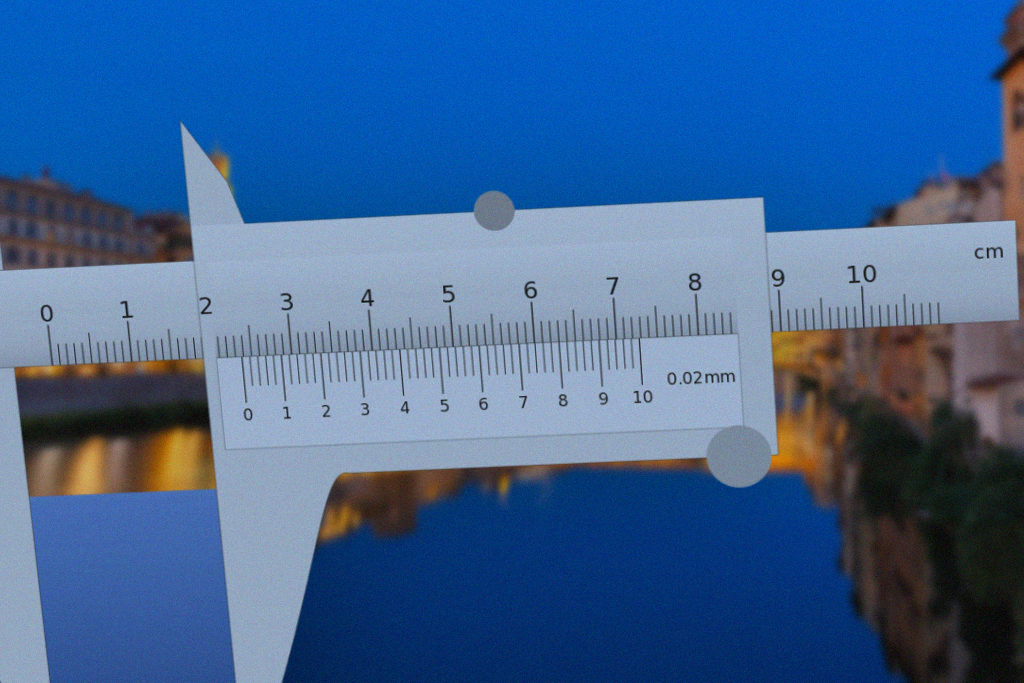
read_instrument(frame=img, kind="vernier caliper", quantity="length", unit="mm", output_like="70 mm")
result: 23.8 mm
